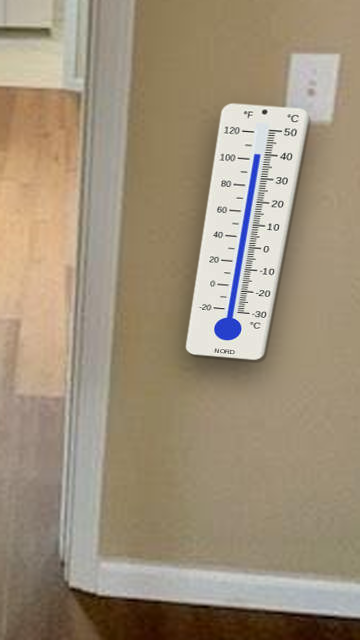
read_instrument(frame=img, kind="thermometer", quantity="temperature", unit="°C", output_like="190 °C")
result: 40 °C
